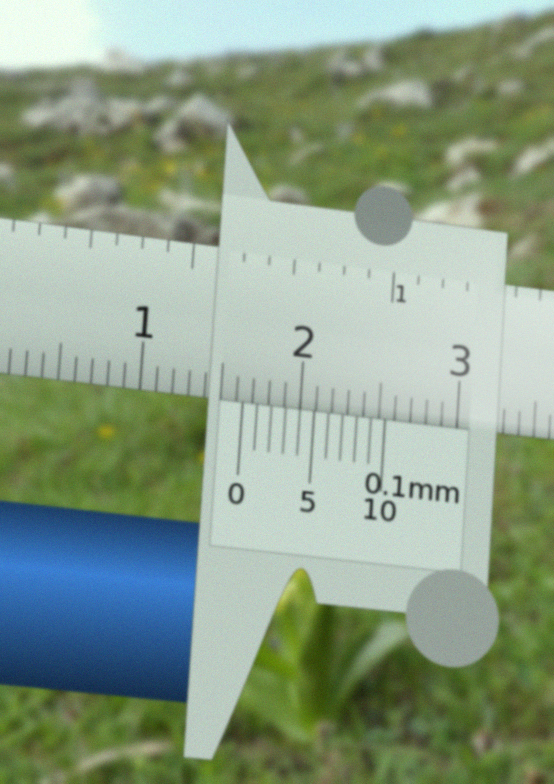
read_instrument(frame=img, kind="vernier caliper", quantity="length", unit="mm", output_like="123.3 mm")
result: 16.4 mm
